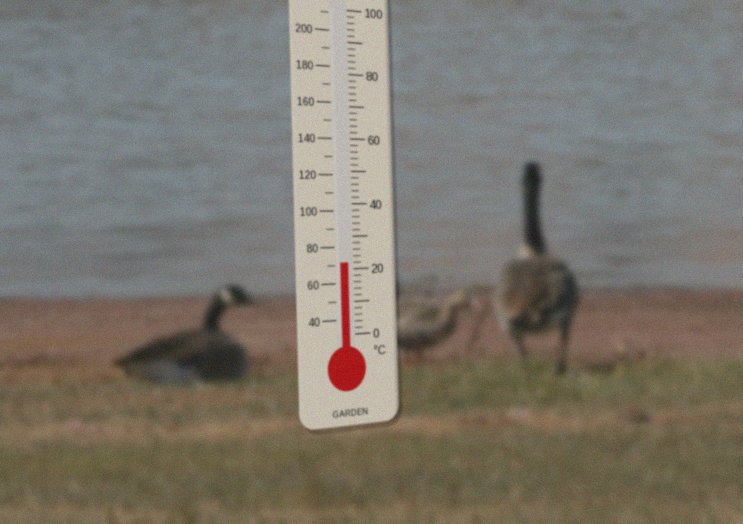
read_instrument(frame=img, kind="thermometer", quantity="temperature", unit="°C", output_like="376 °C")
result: 22 °C
